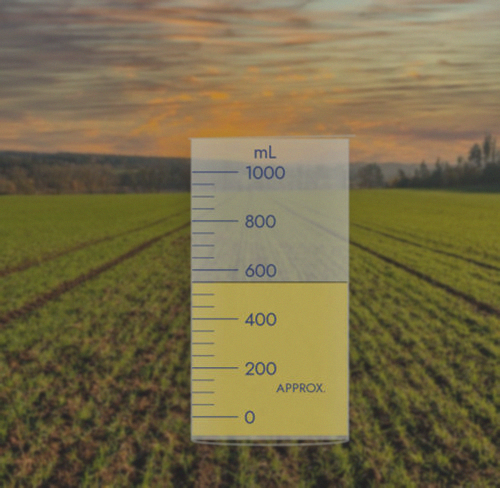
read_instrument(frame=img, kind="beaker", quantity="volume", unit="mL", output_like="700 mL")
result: 550 mL
